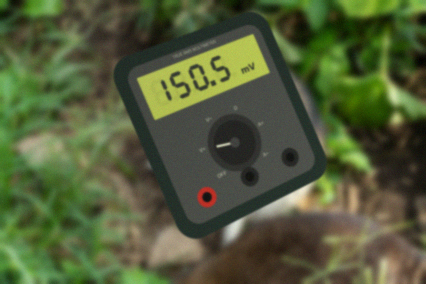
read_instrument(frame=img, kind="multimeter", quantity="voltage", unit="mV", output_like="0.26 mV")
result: 150.5 mV
